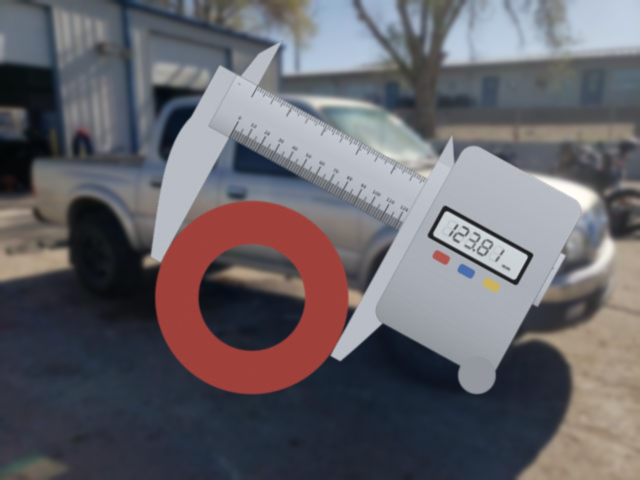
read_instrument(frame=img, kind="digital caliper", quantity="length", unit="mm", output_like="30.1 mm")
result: 123.81 mm
